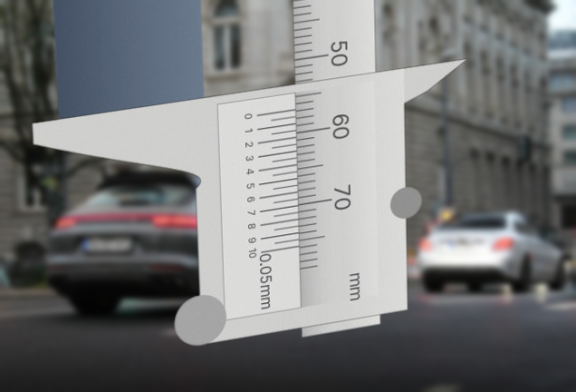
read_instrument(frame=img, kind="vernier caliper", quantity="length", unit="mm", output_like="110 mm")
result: 56.8 mm
